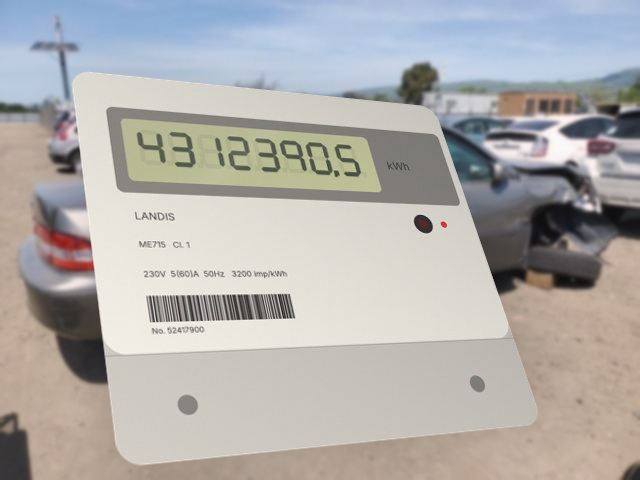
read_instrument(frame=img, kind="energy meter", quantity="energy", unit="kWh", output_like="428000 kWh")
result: 4312390.5 kWh
